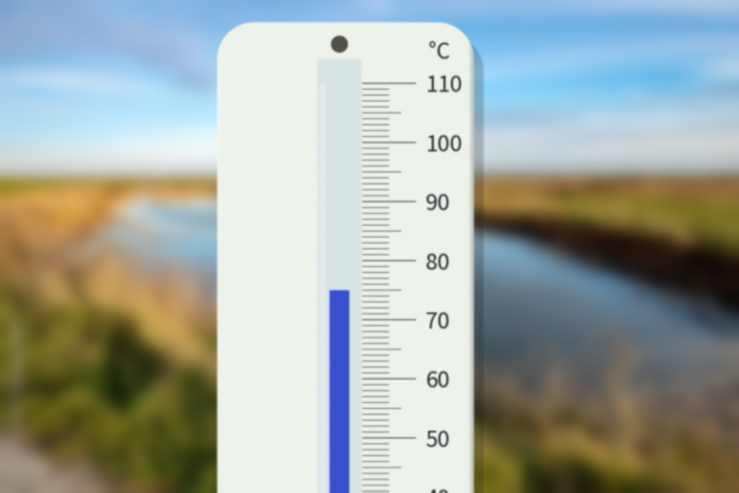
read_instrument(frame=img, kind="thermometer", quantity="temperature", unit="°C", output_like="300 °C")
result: 75 °C
